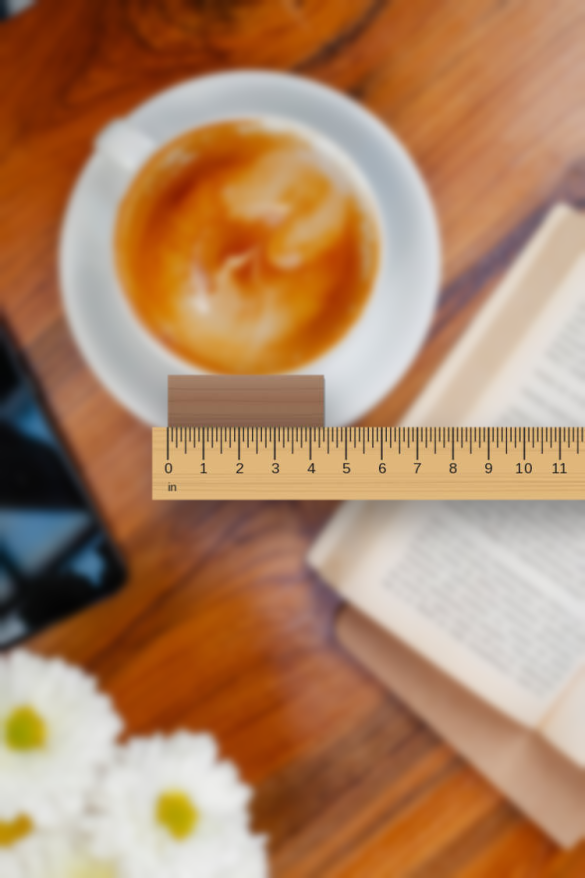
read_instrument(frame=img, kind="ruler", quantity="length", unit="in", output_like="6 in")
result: 4.375 in
